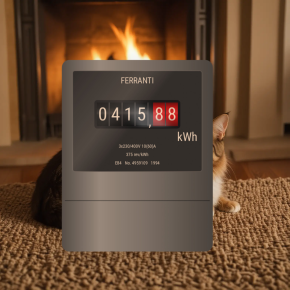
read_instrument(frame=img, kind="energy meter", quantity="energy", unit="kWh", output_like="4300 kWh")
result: 415.88 kWh
